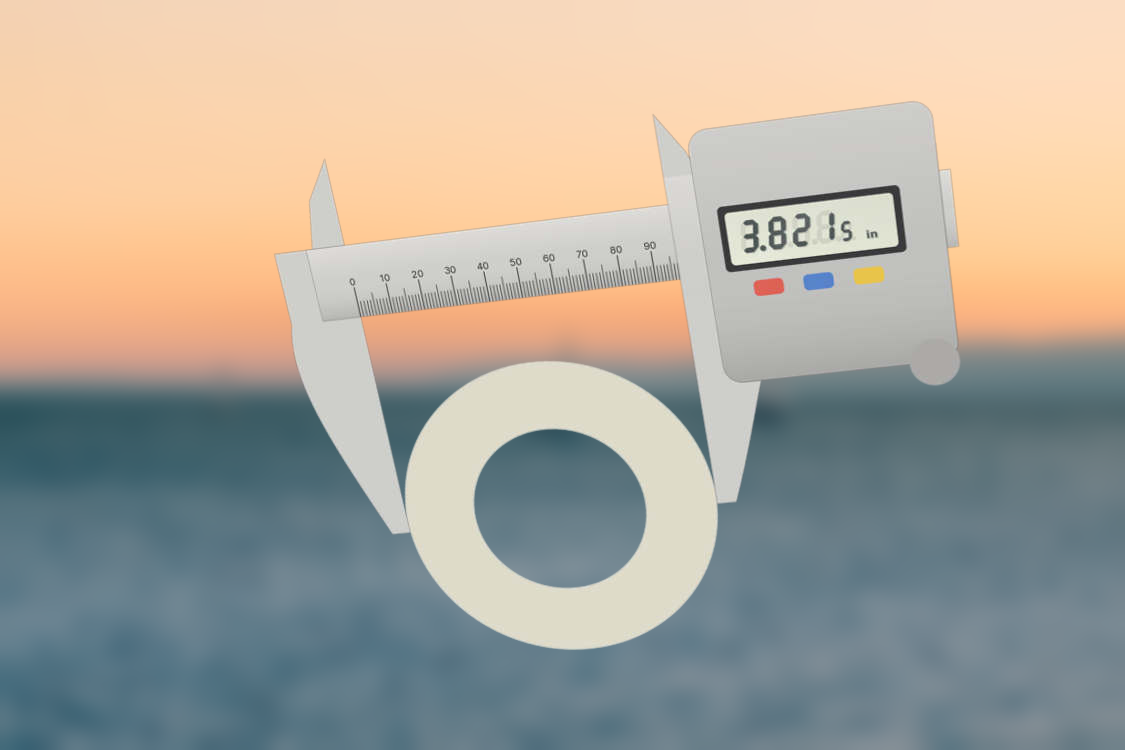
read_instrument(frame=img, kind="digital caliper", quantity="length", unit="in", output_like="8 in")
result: 3.8215 in
